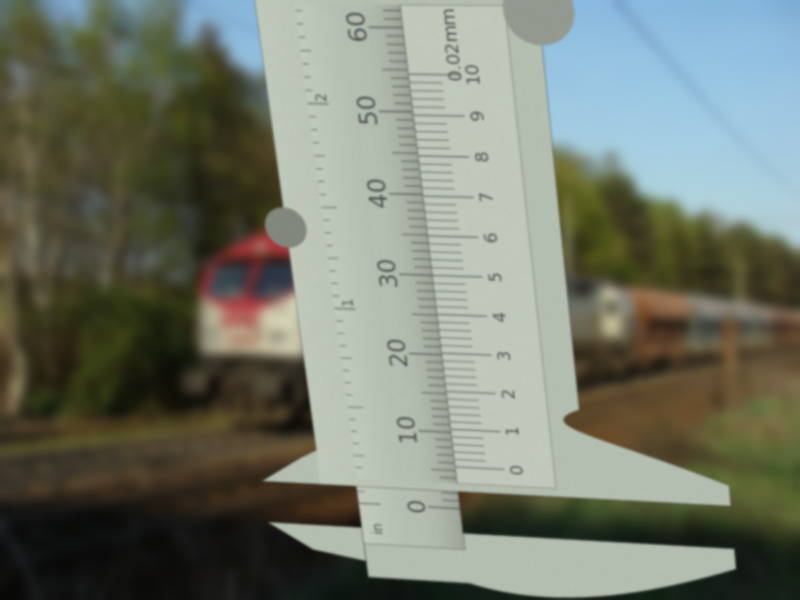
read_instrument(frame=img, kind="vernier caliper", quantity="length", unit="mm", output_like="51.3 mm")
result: 5.5 mm
